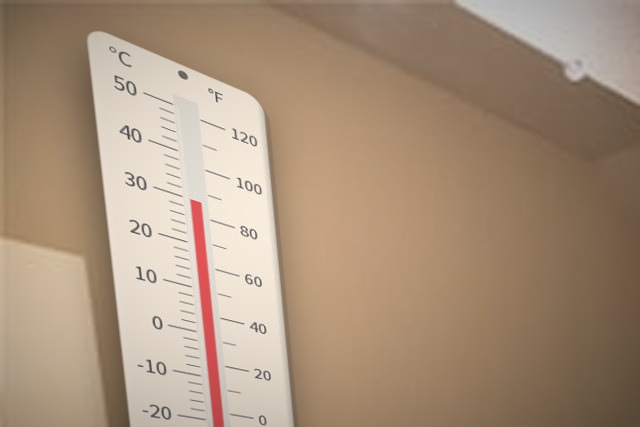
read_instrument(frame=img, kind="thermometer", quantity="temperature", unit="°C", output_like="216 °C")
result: 30 °C
